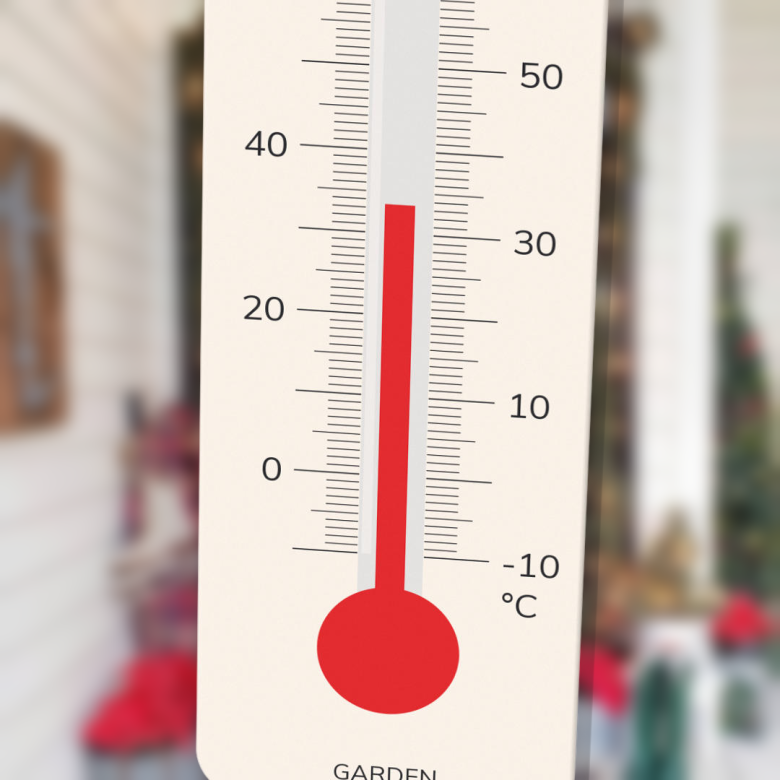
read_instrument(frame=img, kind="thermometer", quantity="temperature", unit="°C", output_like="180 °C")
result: 33.5 °C
